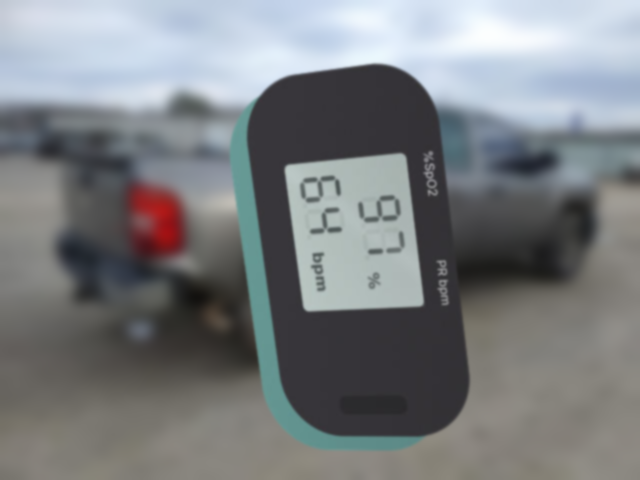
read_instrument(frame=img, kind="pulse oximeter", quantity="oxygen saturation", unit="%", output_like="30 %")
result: 97 %
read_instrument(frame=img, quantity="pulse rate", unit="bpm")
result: 64 bpm
